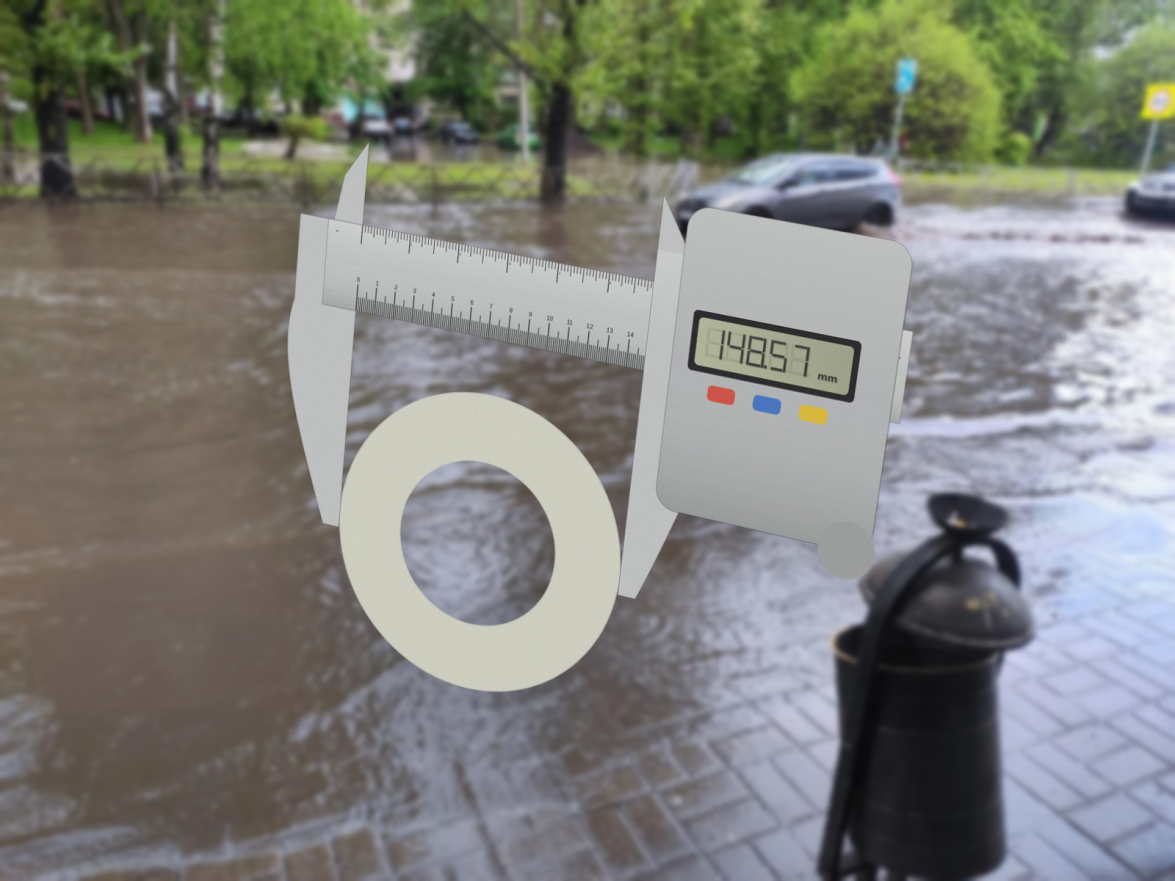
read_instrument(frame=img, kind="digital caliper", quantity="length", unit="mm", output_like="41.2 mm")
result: 148.57 mm
